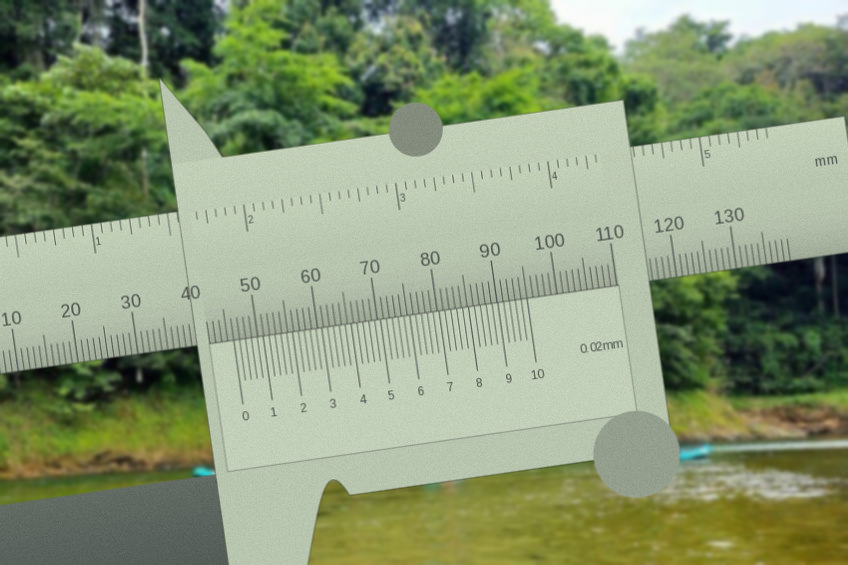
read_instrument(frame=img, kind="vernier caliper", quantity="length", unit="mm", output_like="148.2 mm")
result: 46.0 mm
